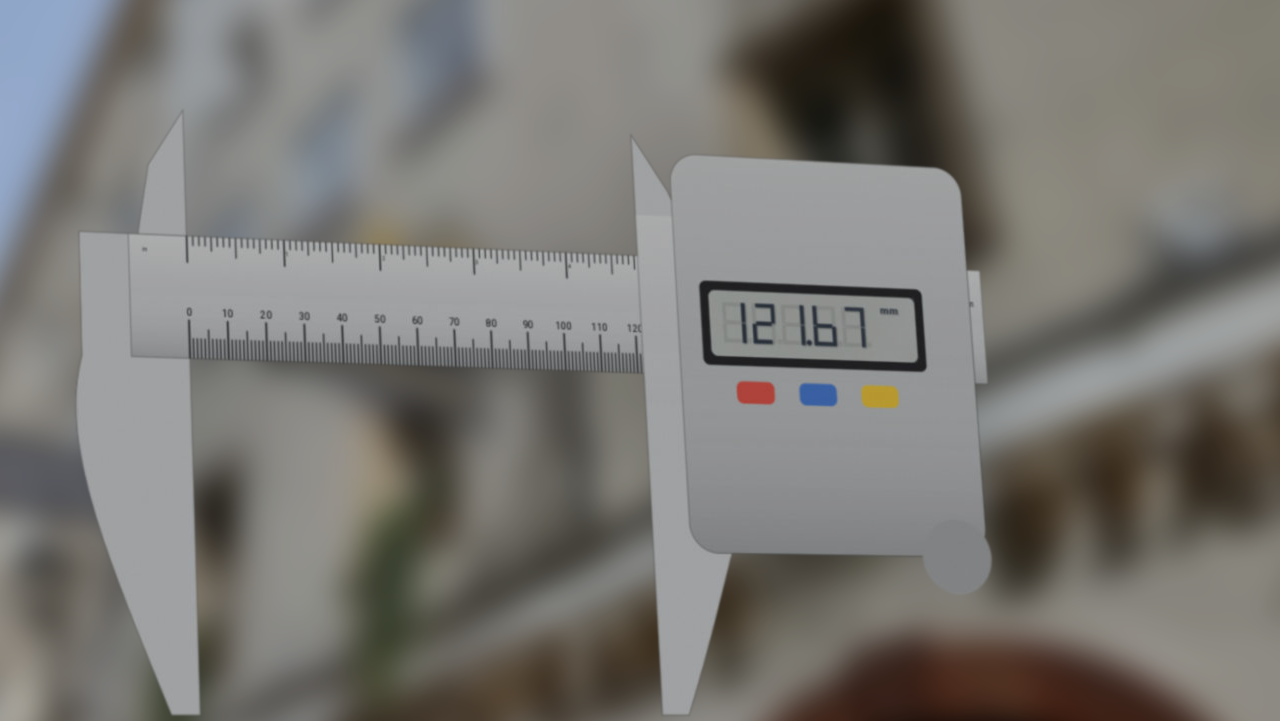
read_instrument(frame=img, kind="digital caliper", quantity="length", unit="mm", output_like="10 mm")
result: 121.67 mm
